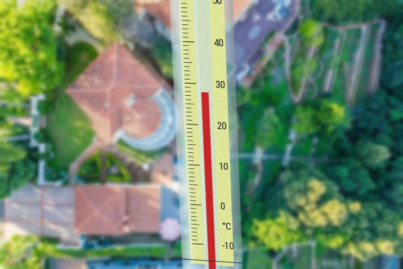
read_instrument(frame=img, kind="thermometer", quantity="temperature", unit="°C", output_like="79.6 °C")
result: 28 °C
